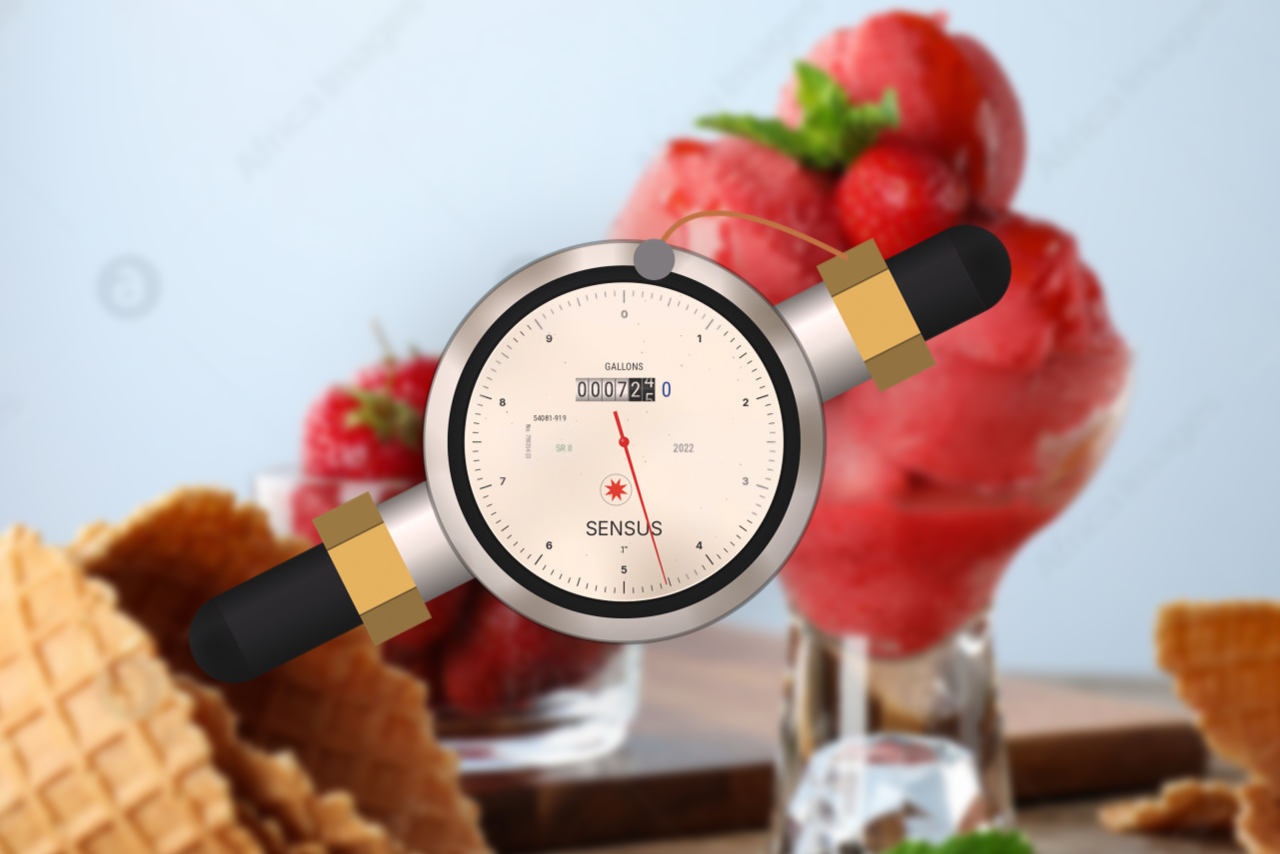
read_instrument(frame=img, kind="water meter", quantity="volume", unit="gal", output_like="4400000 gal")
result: 7244.5 gal
